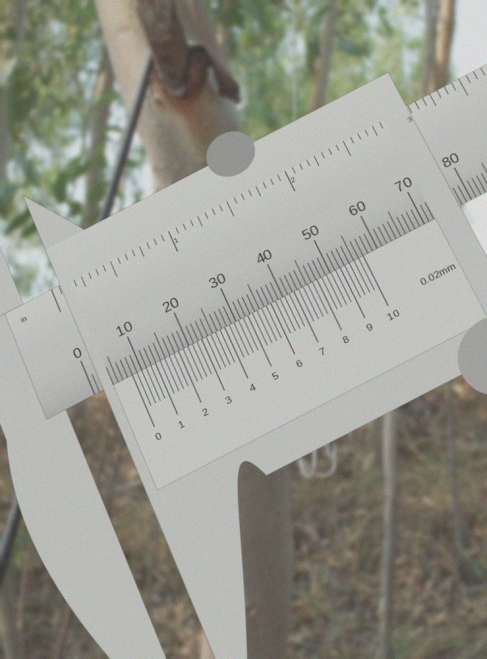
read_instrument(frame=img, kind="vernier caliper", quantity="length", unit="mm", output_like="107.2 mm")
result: 8.0 mm
